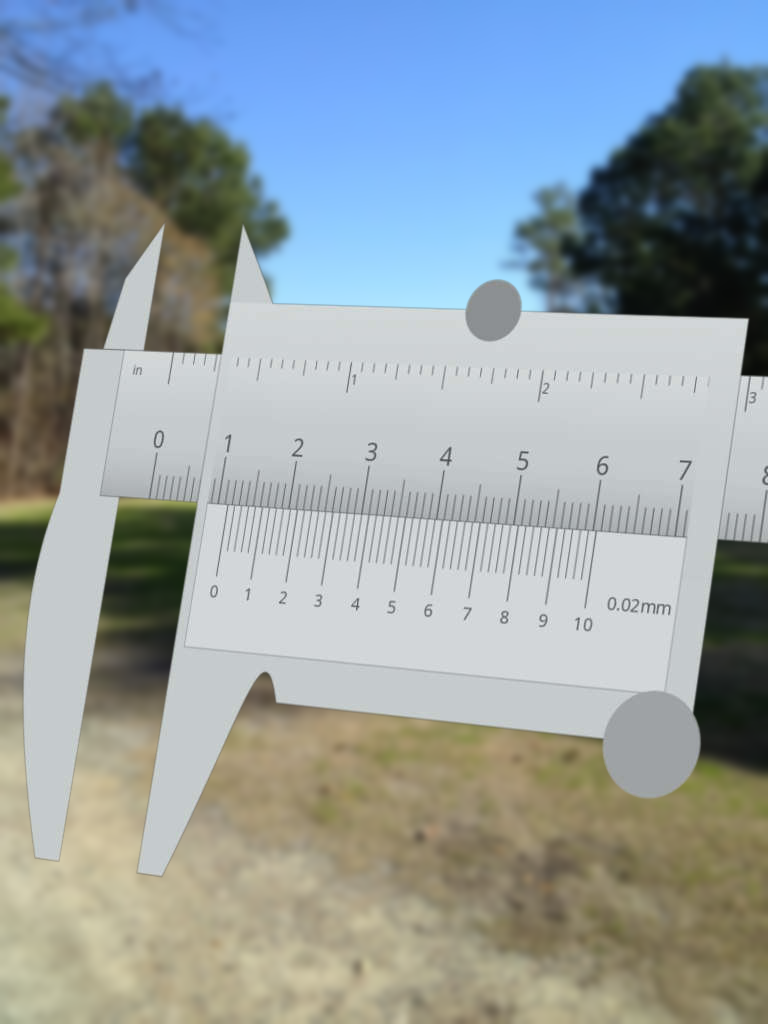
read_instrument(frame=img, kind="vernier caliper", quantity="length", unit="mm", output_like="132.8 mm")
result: 11.4 mm
